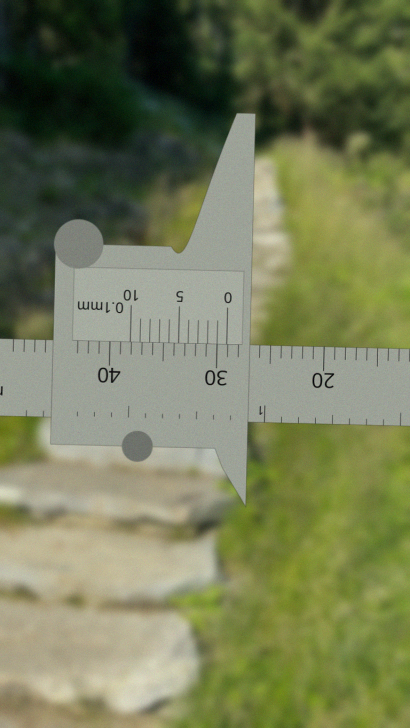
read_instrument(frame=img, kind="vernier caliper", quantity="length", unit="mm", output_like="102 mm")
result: 29.1 mm
